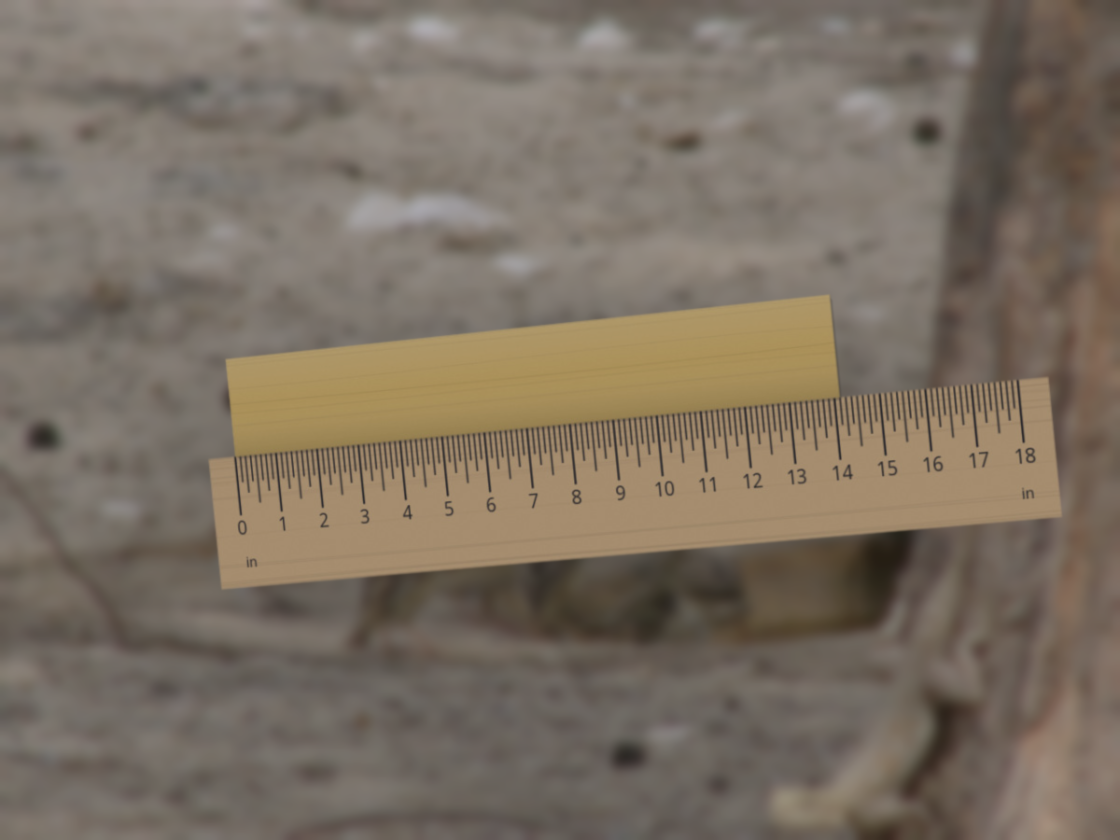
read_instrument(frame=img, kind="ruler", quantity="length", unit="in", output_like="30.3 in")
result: 14.125 in
